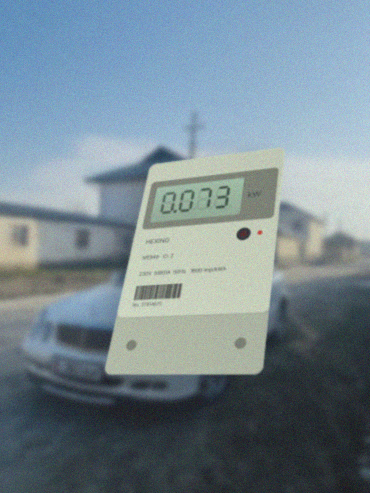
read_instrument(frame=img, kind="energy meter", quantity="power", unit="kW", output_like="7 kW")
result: 0.073 kW
